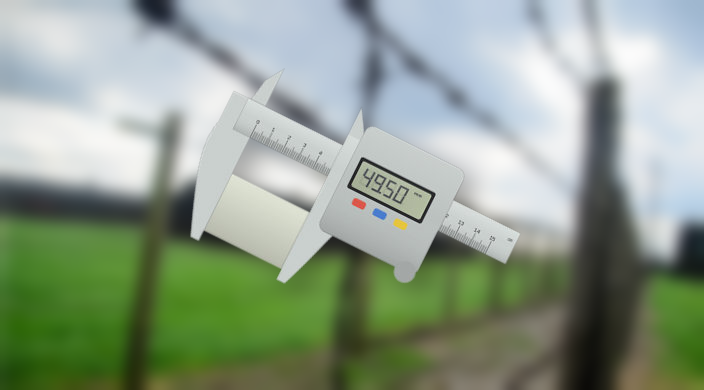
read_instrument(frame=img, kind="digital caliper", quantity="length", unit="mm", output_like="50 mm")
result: 49.50 mm
